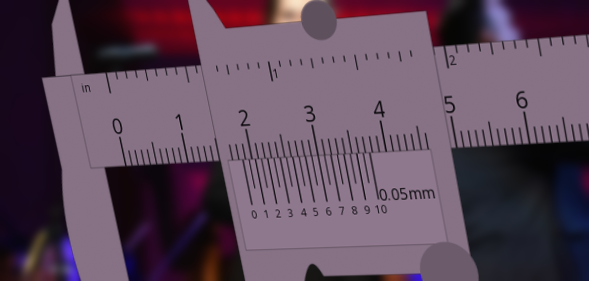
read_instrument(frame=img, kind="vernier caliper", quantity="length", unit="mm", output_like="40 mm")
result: 18.6 mm
